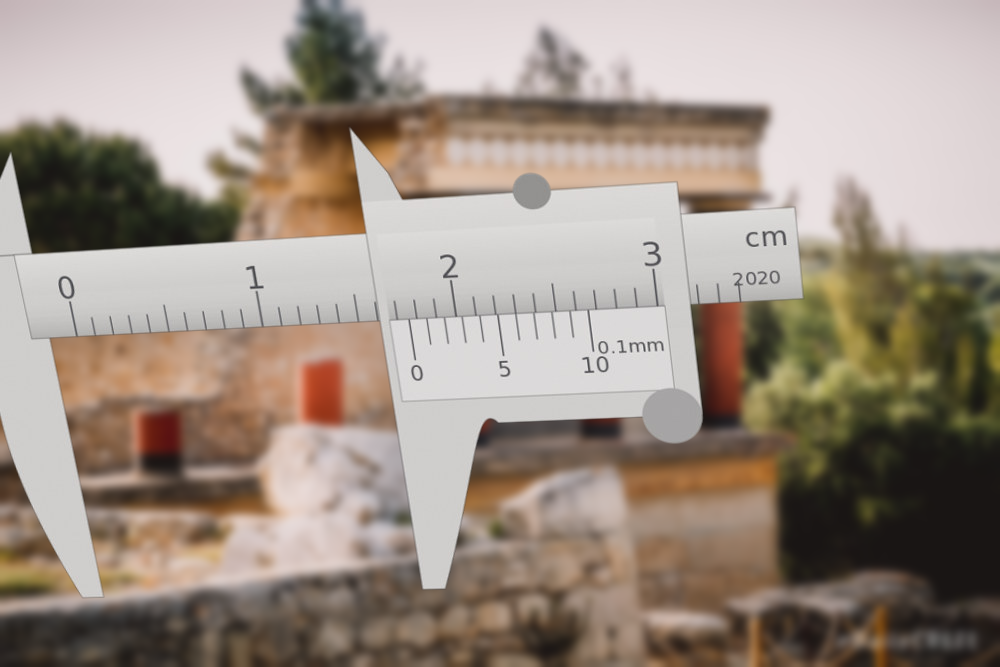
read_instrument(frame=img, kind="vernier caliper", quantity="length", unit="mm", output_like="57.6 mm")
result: 17.6 mm
